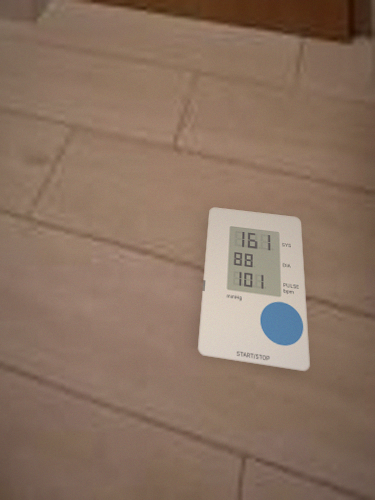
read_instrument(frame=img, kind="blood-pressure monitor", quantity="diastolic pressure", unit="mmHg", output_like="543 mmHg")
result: 88 mmHg
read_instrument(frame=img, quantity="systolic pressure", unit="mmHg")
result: 161 mmHg
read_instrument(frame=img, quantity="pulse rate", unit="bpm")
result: 101 bpm
